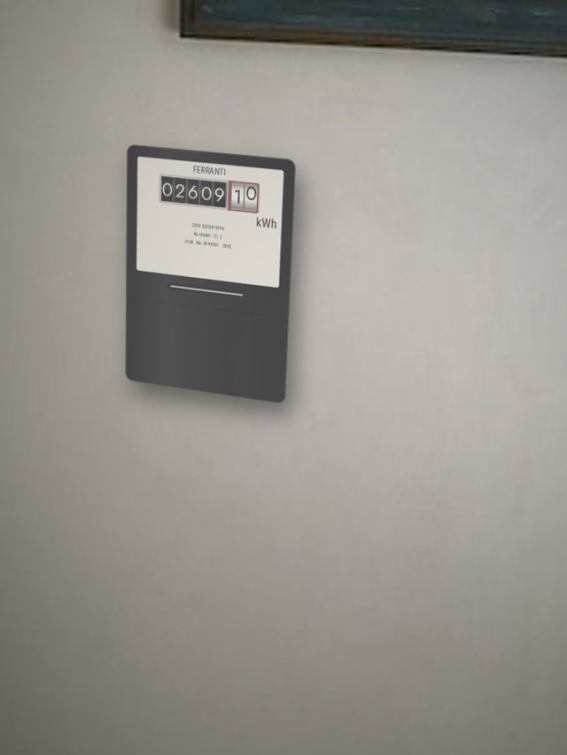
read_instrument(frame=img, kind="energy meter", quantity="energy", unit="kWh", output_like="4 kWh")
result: 2609.10 kWh
